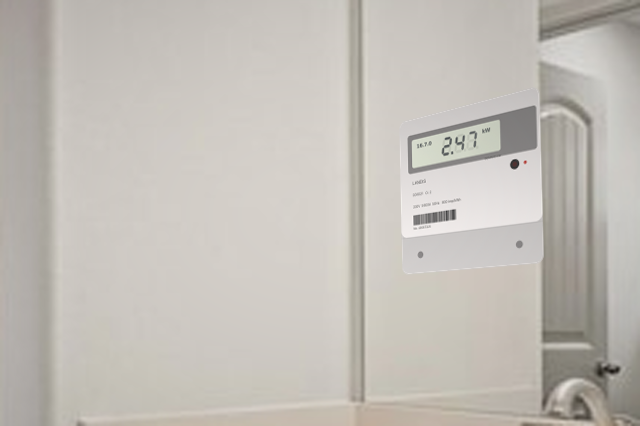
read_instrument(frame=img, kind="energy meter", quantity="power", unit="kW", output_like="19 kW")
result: 2.47 kW
